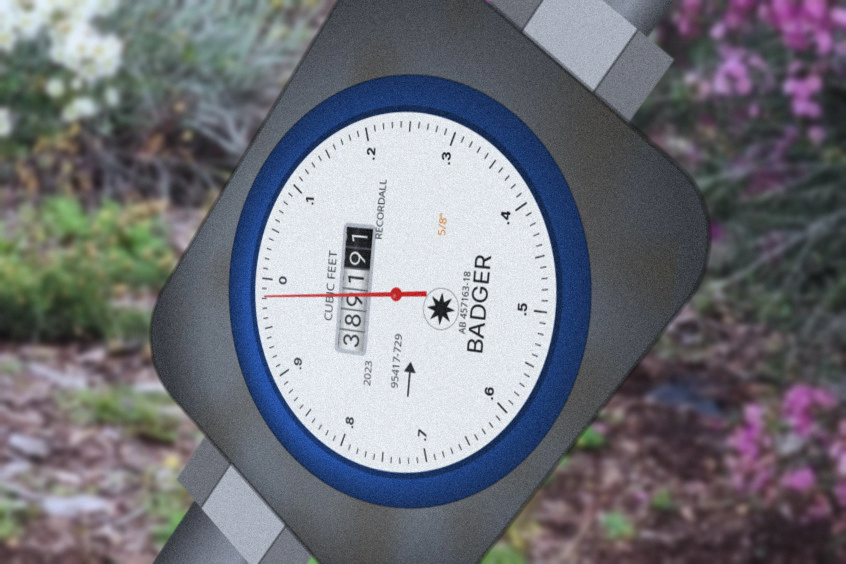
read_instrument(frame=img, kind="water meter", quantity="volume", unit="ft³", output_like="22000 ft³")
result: 389190.98 ft³
